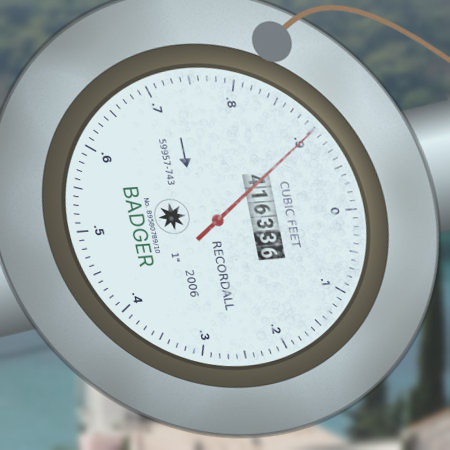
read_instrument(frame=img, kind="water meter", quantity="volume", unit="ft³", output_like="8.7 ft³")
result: 416335.90 ft³
